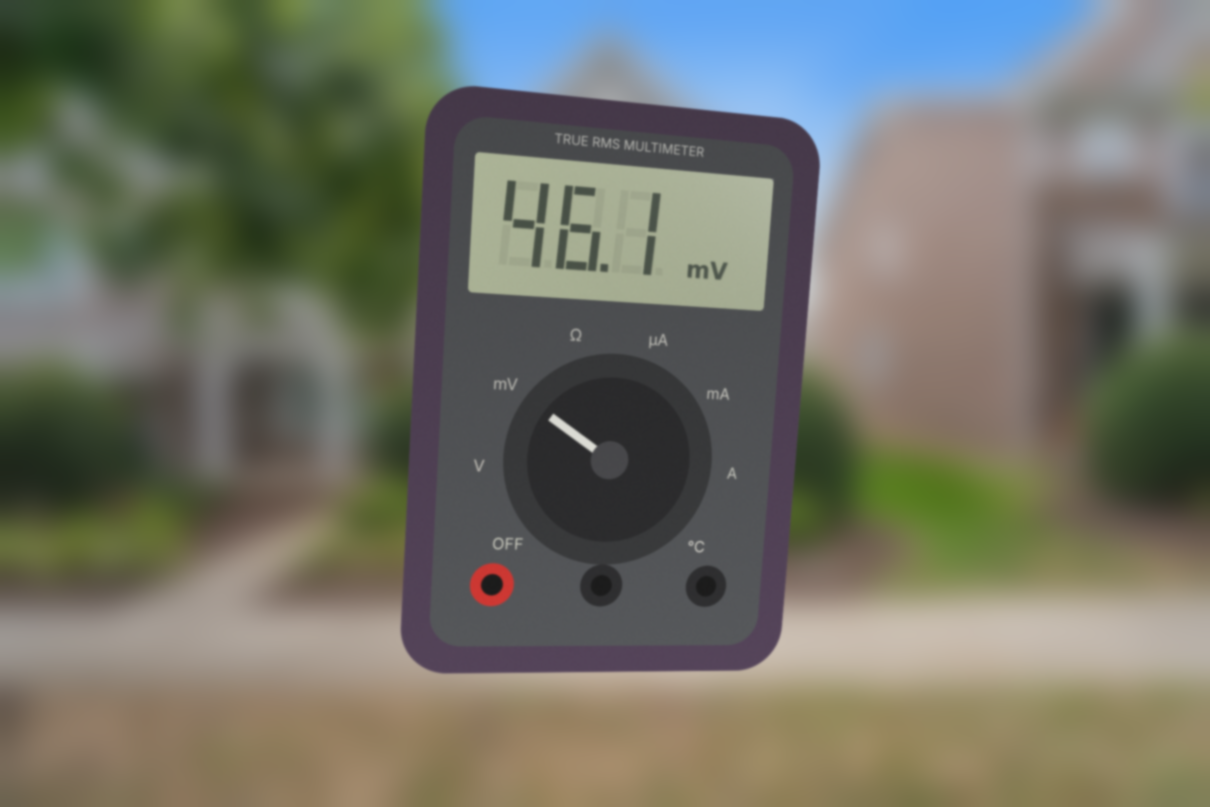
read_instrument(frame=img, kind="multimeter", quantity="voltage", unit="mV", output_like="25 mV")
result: 46.1 mV
